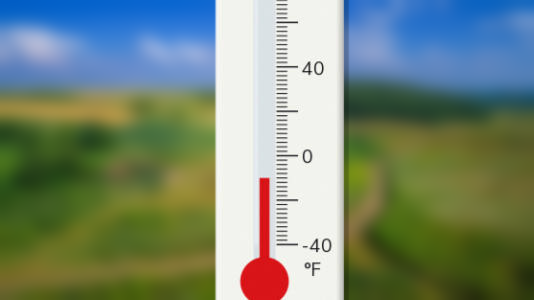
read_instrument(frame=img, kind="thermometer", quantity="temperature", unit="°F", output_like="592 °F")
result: -10 °F
